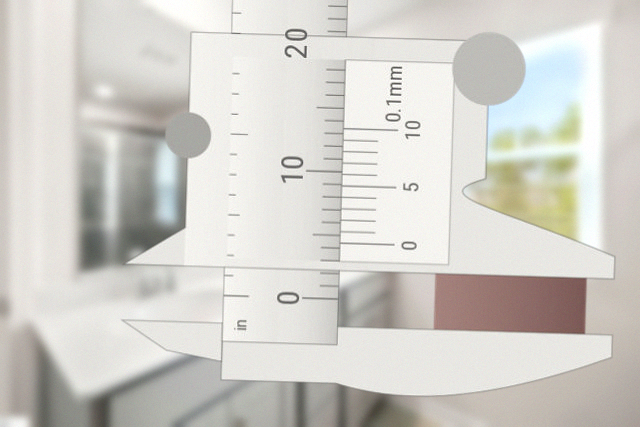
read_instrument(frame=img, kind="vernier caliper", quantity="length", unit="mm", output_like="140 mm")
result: 4.4 mm
